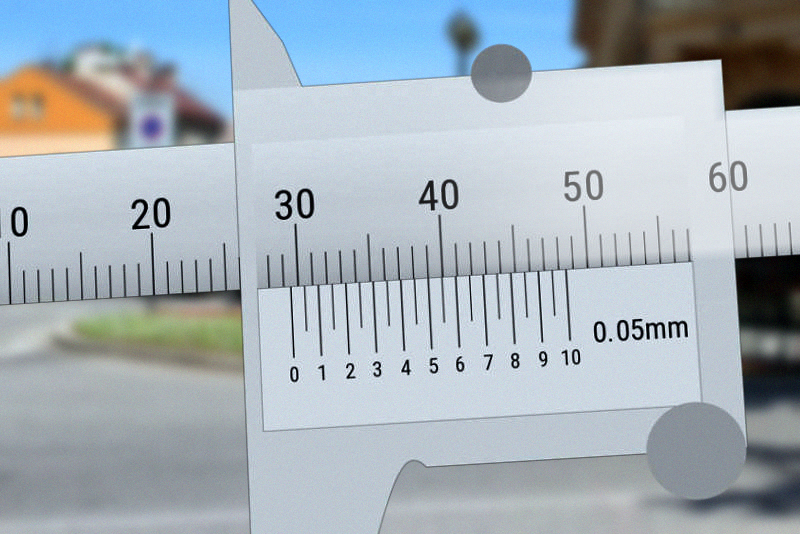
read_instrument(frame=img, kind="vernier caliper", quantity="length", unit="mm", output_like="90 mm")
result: 29.5 mm
